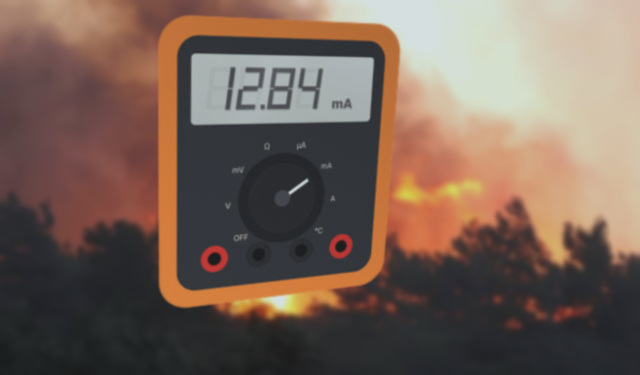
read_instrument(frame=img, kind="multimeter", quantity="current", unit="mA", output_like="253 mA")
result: 12.84 mA
